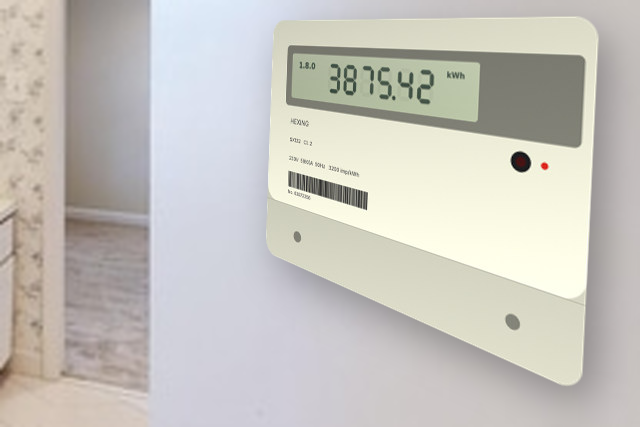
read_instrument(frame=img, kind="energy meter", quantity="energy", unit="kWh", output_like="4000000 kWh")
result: 3875.42 kWh
